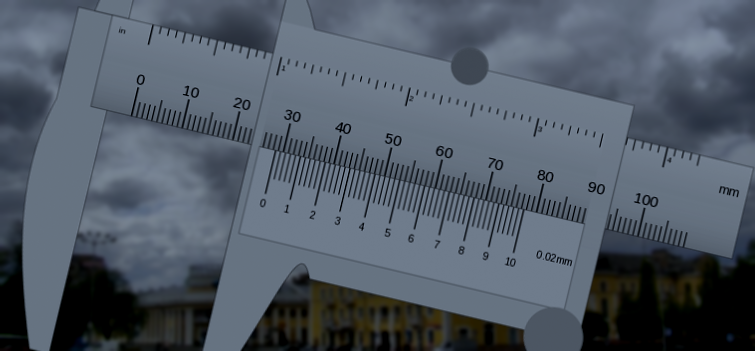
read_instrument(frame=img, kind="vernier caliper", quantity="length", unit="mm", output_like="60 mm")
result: 28.5 mm
